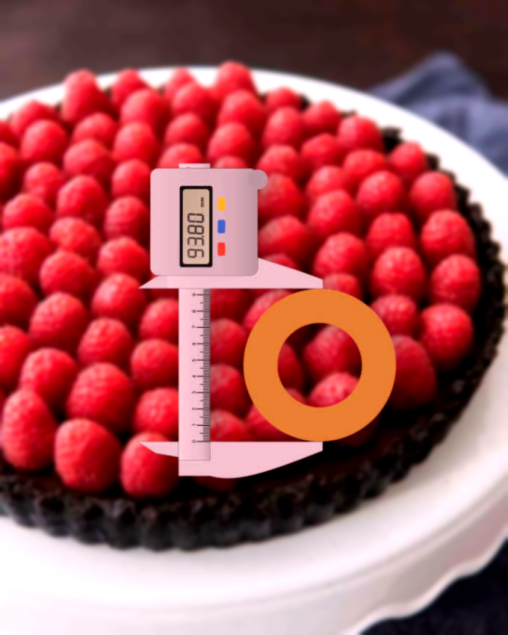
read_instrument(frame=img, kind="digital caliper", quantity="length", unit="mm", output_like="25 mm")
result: 93.80 mm
